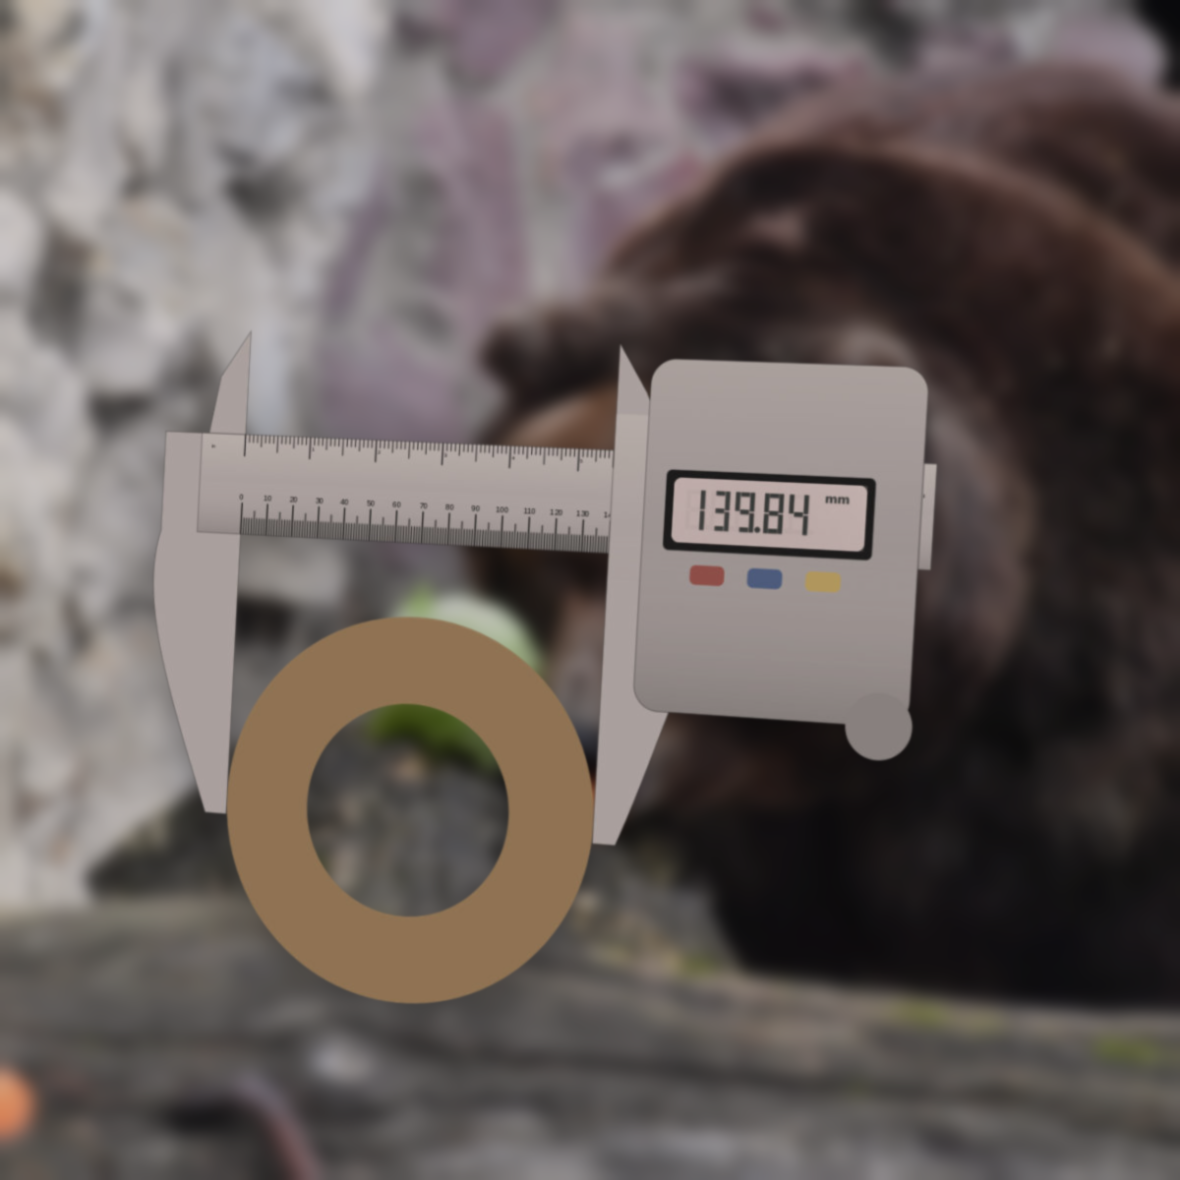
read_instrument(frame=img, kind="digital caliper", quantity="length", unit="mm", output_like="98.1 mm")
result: 139.84 mm
